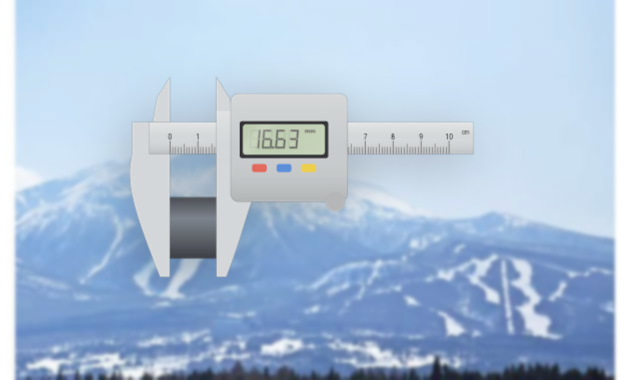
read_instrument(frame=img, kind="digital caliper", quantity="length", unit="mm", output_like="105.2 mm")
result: 16.63 mm
